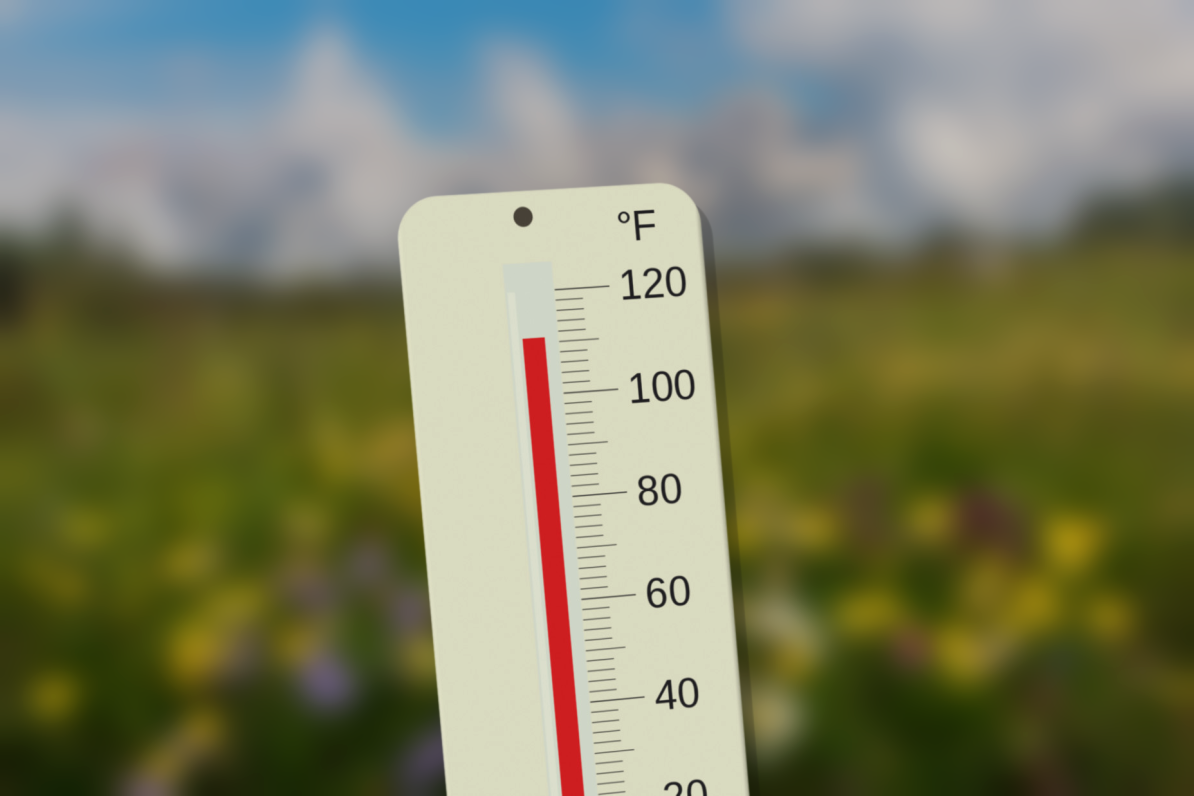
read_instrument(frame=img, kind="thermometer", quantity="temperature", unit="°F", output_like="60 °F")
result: 111 °F
